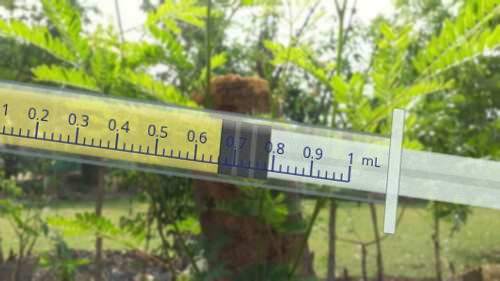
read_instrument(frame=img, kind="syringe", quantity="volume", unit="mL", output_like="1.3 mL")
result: 0.66 mL
